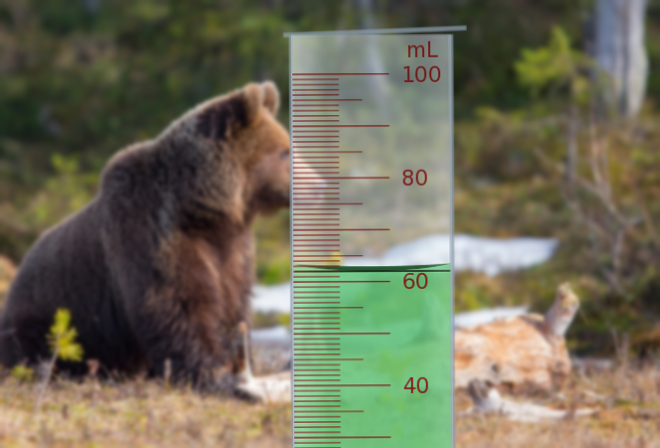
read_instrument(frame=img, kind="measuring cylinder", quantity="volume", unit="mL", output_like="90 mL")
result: 62 mL
